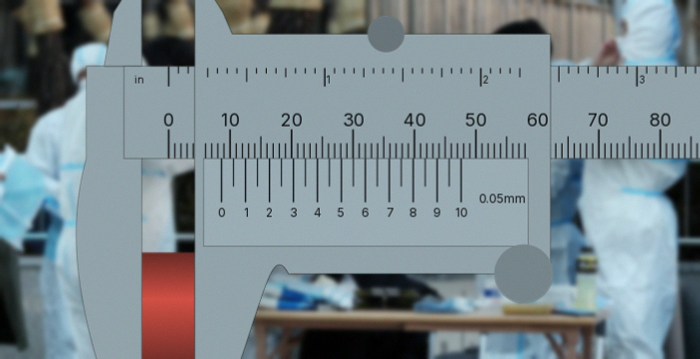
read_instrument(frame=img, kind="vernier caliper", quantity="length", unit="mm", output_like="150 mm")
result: 8.6 mm
